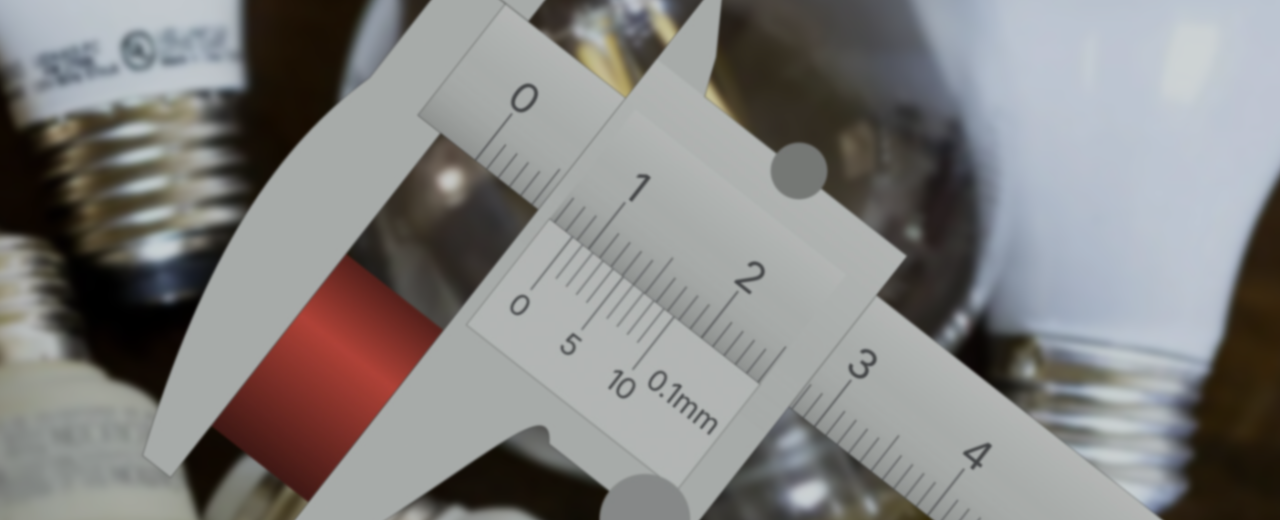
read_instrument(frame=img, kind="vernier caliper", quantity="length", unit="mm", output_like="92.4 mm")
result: 8.6 mm
